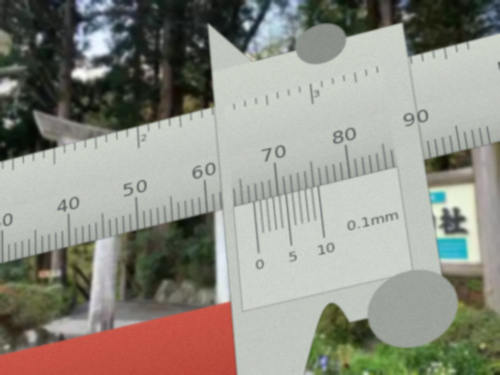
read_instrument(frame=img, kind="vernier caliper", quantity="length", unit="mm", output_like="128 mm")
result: 66.6 mm
